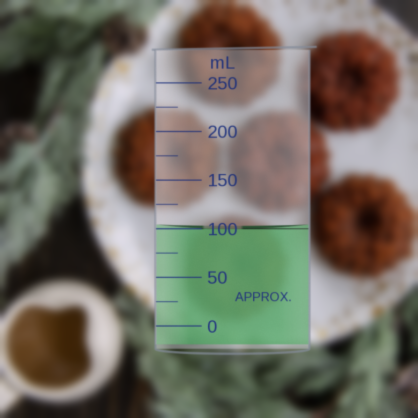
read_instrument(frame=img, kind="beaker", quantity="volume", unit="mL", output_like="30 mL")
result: 100 mL
